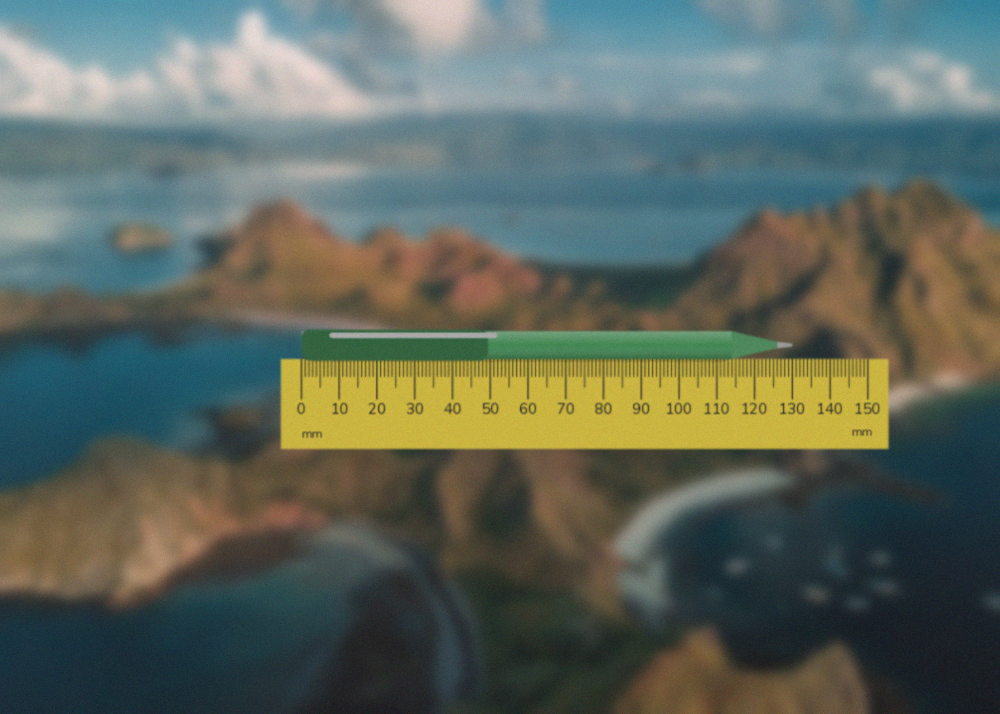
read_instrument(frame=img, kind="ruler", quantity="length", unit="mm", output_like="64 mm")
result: 130 mm
